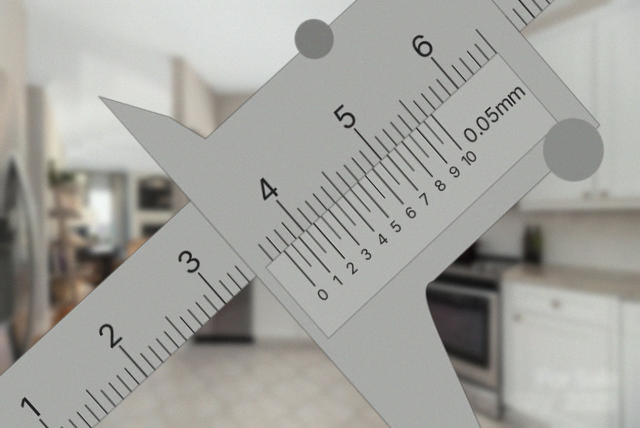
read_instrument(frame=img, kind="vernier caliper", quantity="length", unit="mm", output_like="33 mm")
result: 37.4 mm
